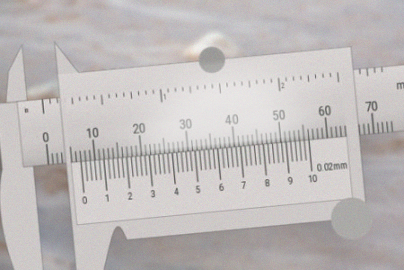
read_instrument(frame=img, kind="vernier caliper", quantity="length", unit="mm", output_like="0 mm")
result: 7.0 mm
